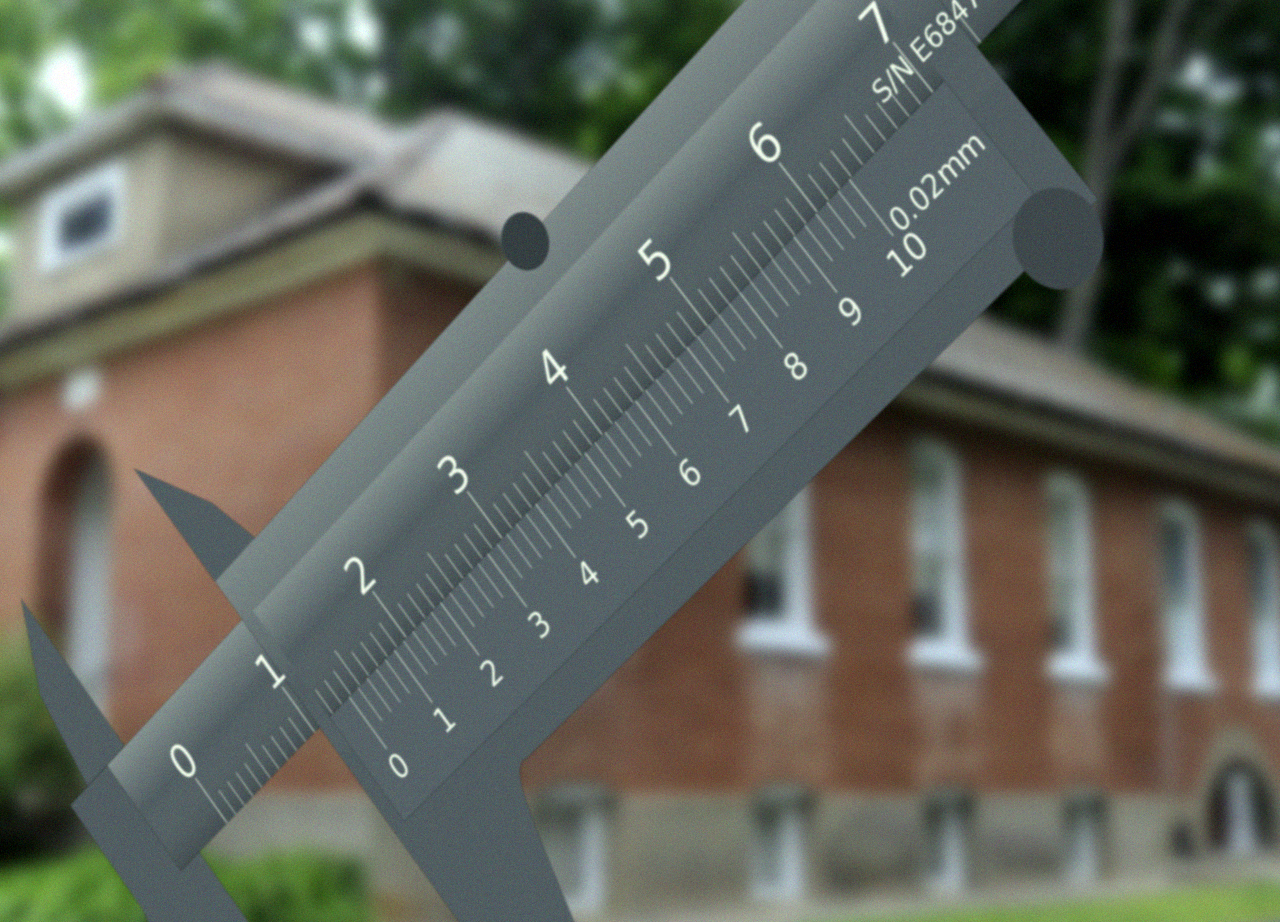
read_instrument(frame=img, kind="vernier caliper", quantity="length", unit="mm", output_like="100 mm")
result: 13.8 mm
